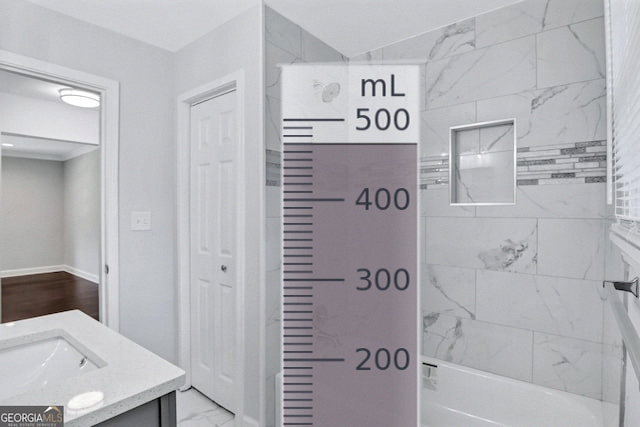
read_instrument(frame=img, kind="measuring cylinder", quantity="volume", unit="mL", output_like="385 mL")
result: 470 mL
